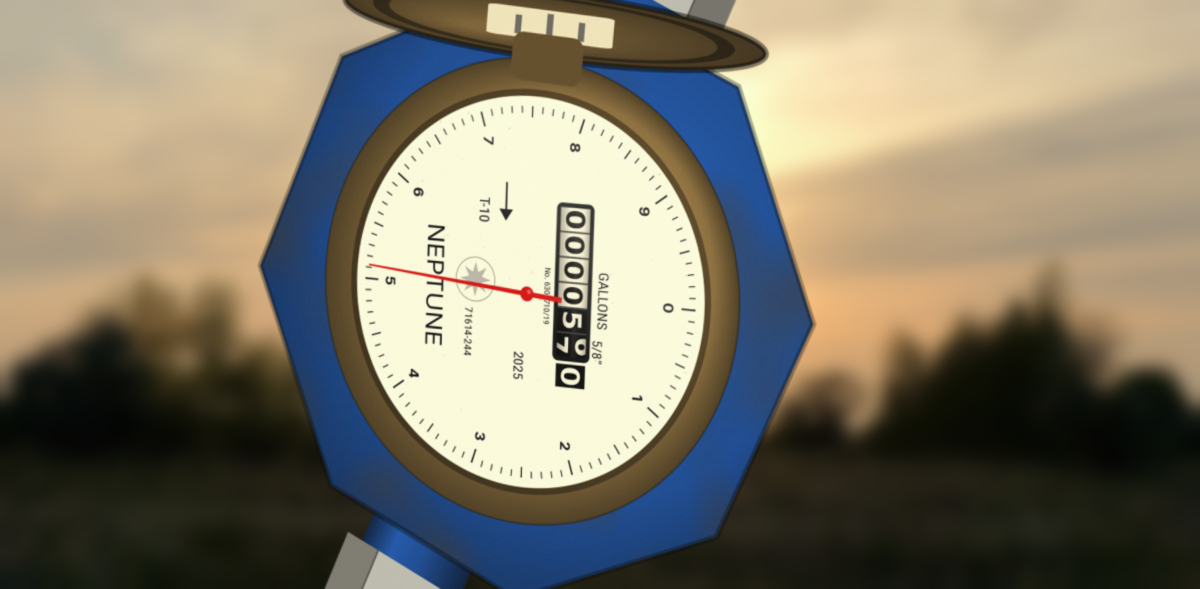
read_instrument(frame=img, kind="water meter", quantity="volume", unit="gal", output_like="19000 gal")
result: 565.1 gal
